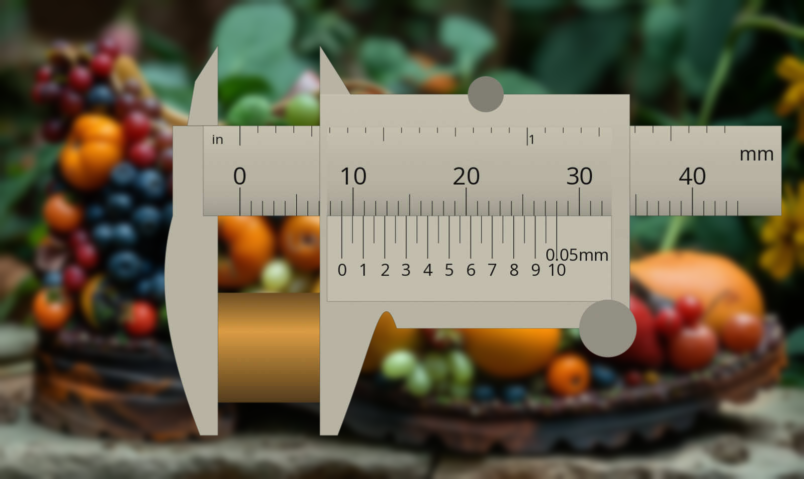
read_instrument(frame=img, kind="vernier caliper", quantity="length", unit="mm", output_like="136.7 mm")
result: 9.0 mm
